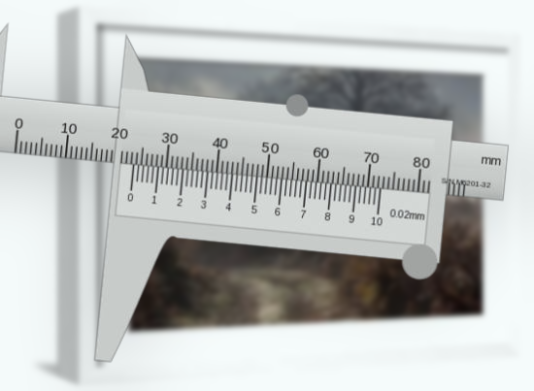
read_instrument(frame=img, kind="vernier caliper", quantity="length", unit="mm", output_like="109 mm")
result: 23.5 mm
